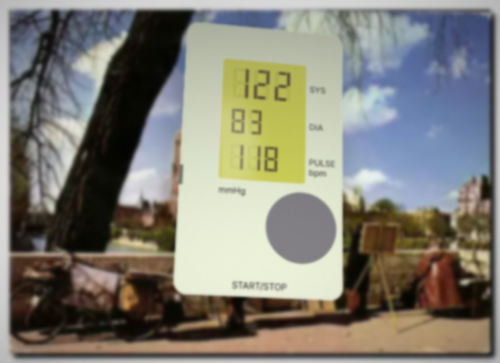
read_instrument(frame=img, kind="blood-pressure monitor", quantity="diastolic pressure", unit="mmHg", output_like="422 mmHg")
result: 83 mmHg
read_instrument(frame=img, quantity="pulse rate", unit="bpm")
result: 118 bpm
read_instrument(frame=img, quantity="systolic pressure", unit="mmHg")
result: 122 mmHg
